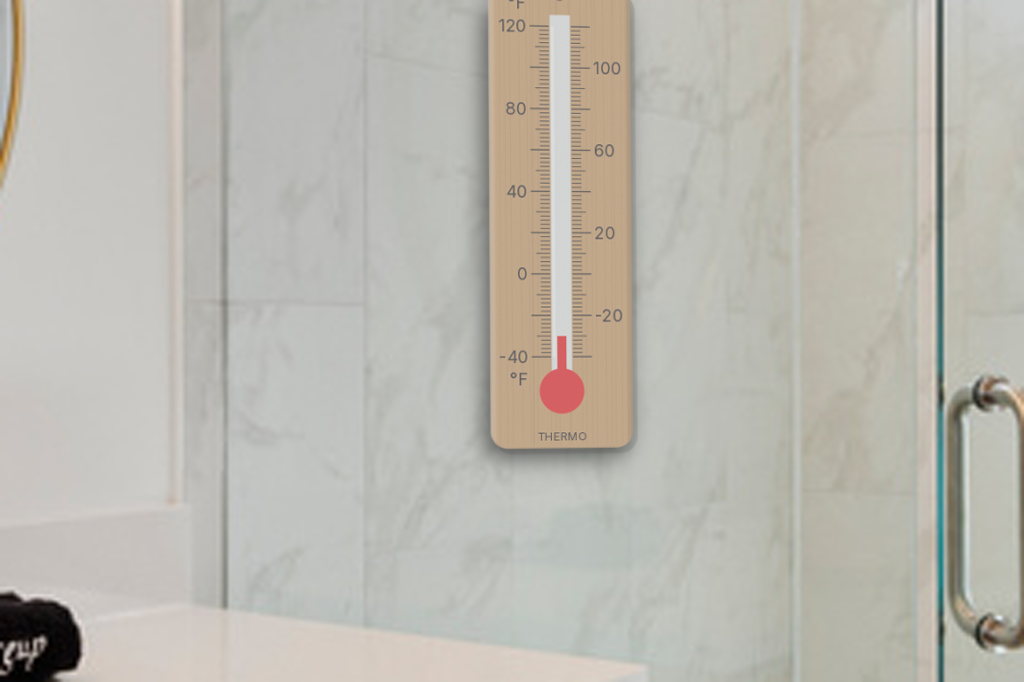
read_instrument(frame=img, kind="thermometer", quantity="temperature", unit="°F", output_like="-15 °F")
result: -30 °F
